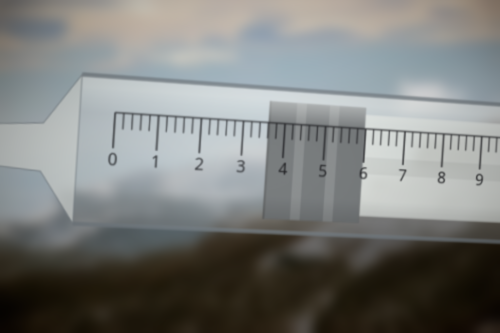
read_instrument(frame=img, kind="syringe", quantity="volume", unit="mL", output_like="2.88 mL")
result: 3.6 mL
